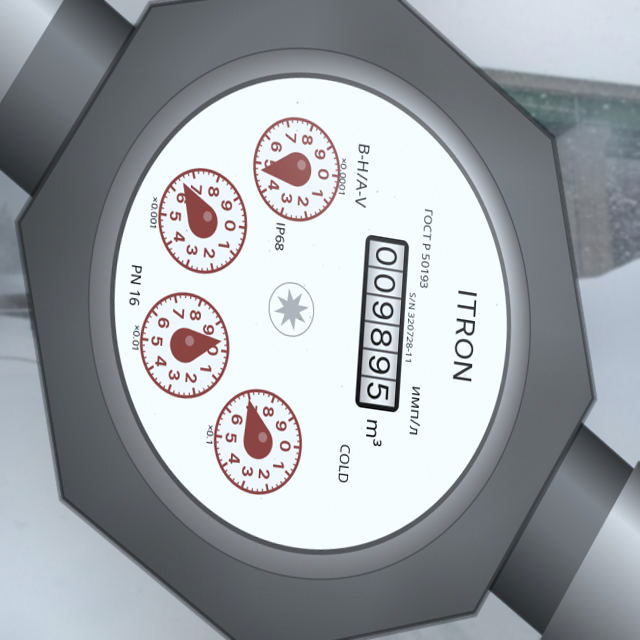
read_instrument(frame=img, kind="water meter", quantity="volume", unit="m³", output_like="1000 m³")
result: 9895.6964 m³
